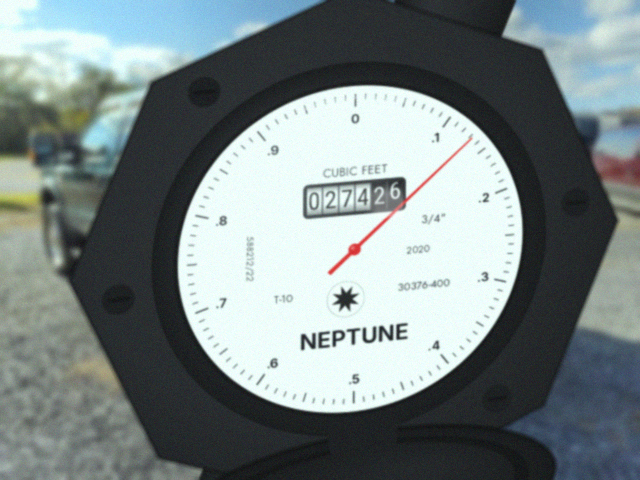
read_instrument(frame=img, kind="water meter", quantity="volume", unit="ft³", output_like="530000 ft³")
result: 27426.13 ft³
